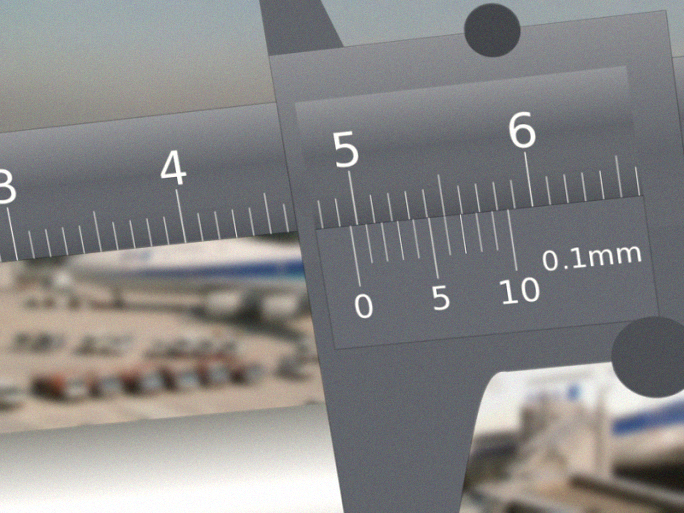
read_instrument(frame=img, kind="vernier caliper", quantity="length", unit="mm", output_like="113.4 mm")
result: 49.6 mm
